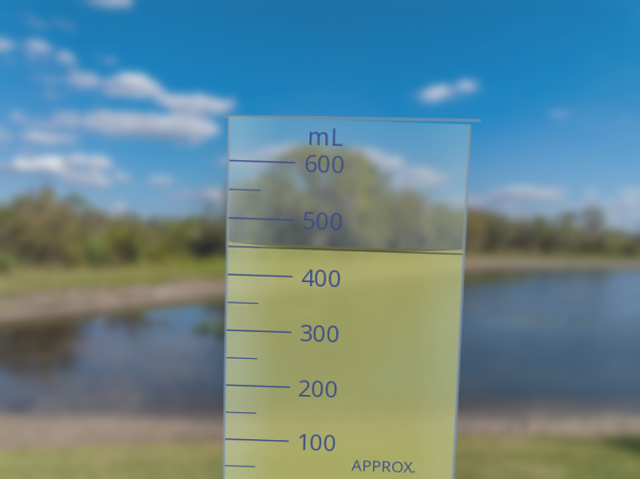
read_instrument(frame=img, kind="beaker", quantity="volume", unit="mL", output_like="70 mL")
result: 450 mL
